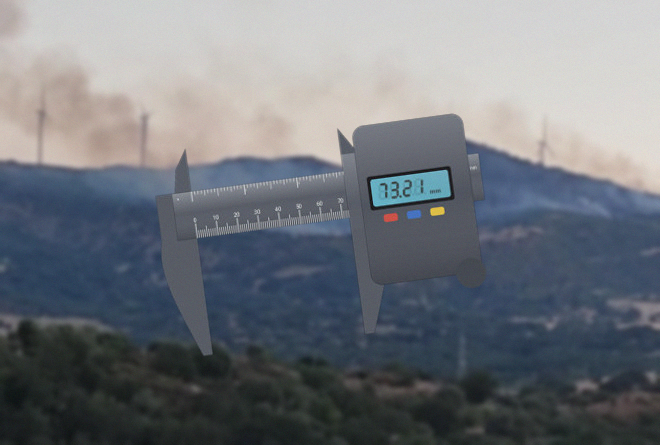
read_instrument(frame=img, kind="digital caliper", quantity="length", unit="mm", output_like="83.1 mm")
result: 73.21 mm
